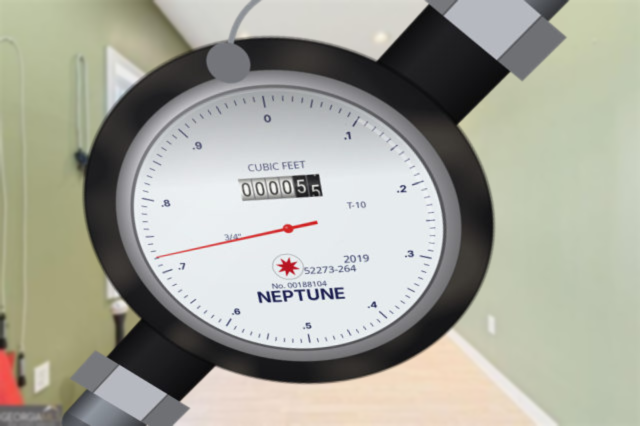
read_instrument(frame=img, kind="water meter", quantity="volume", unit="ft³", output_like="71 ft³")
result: 54.72 ft³
